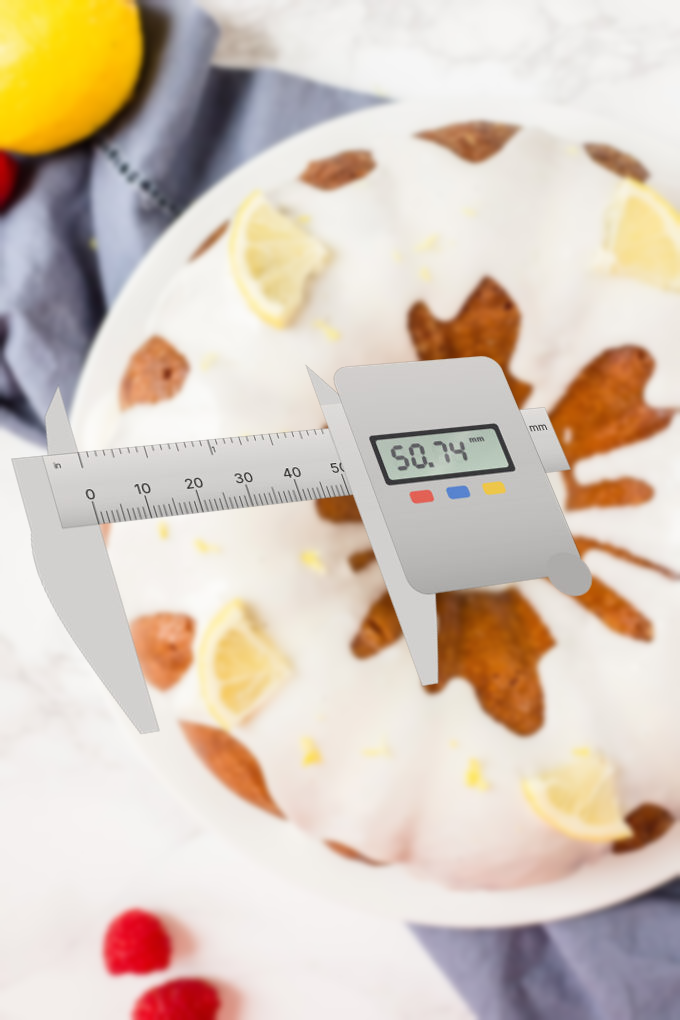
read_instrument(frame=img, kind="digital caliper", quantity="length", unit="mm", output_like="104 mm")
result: 50.74 mm
